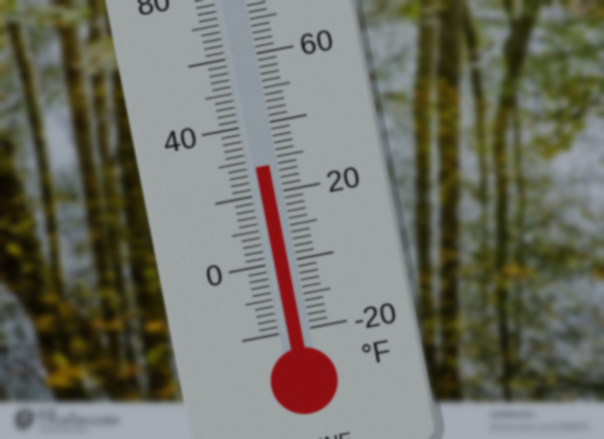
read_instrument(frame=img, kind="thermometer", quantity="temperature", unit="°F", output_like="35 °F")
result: 28 °F
